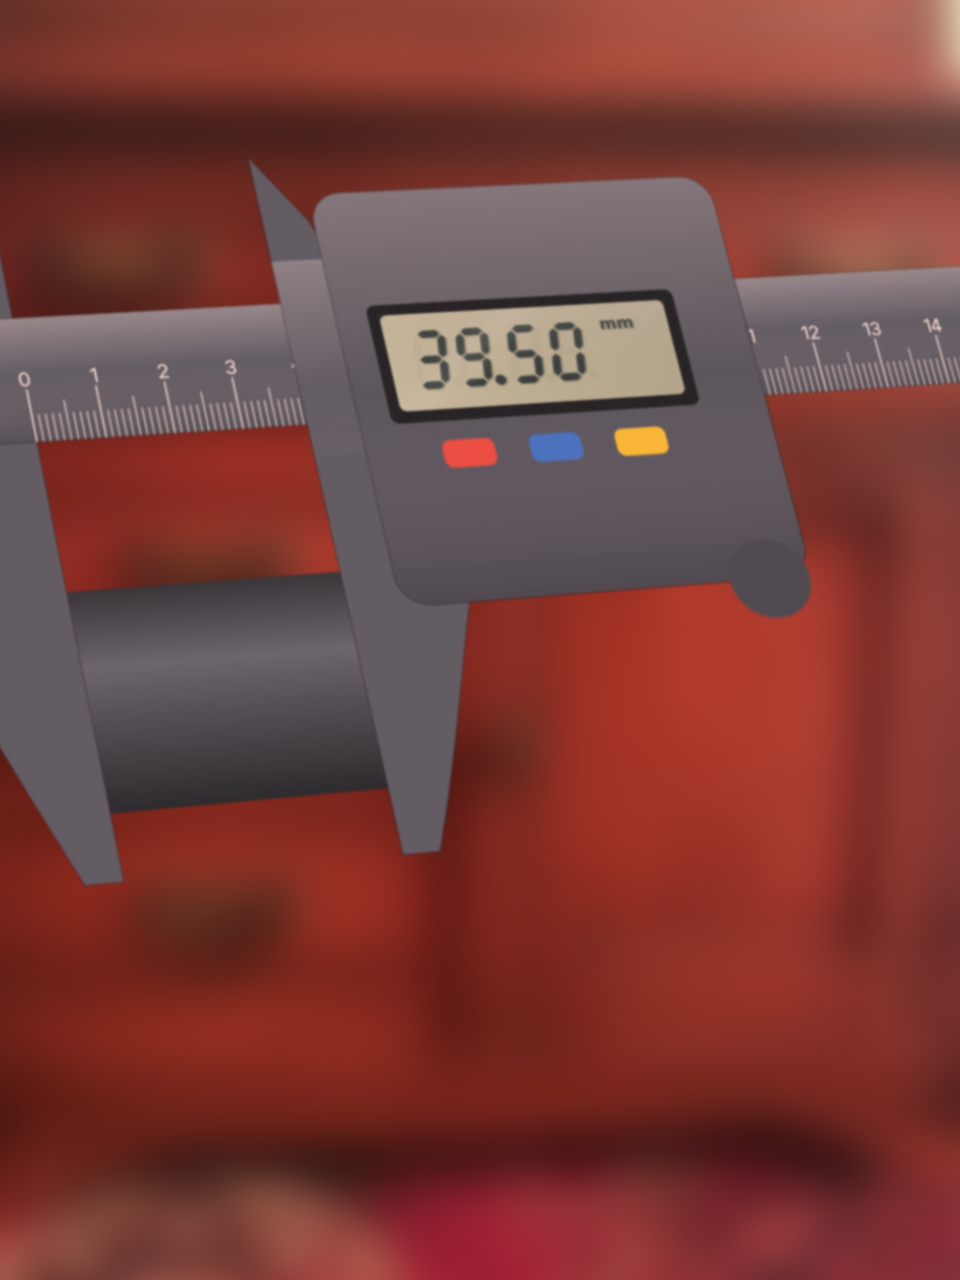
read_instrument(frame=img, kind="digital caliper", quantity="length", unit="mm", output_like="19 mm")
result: 39.50 mm
